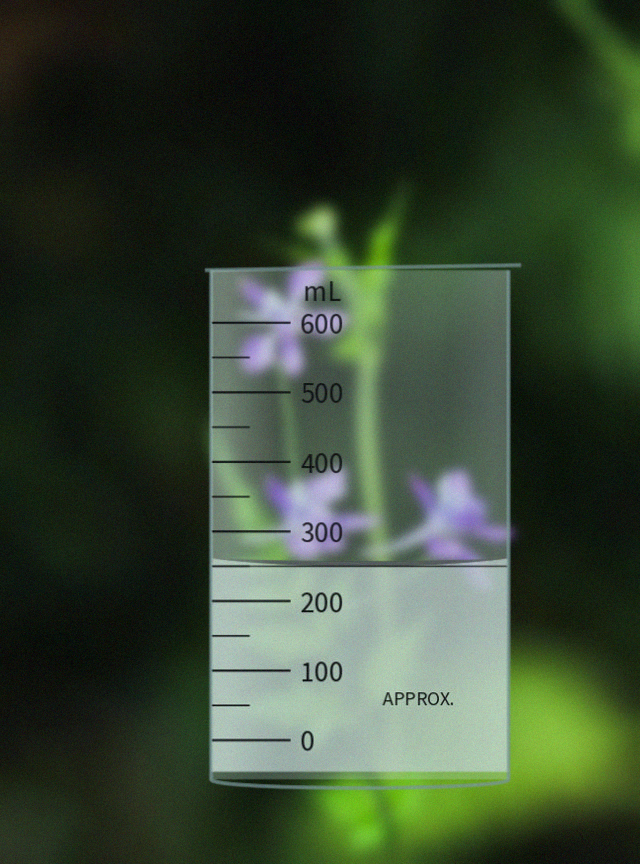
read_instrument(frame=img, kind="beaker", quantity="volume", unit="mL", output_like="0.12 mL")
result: 250 mL
